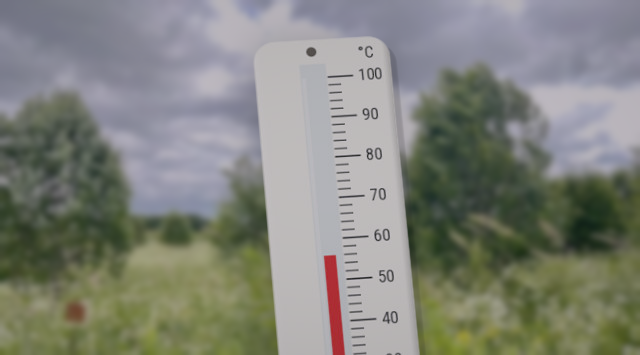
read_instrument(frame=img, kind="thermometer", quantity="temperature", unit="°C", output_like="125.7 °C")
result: 56 °C
